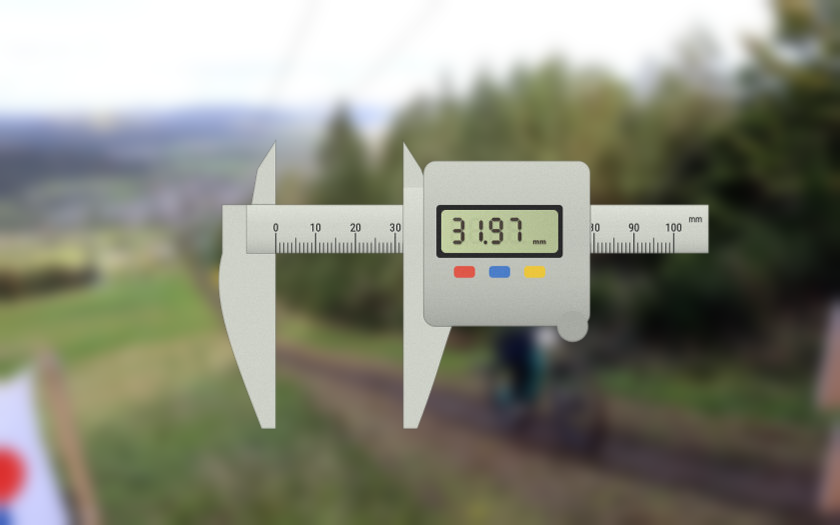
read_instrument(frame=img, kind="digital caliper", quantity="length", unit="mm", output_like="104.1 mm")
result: 31.97 mm
